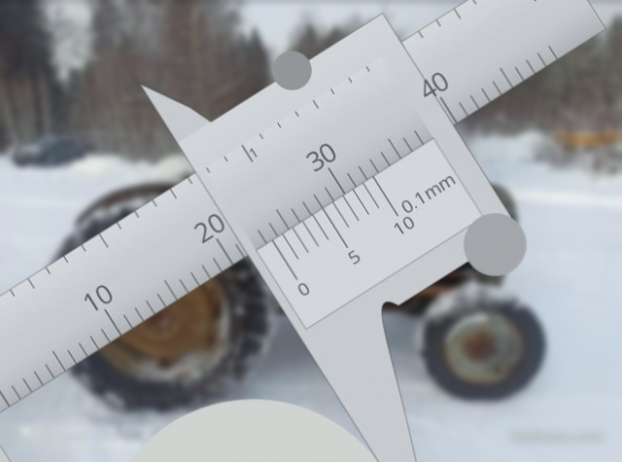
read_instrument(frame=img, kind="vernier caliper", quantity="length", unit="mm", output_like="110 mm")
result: 23.5 mm
